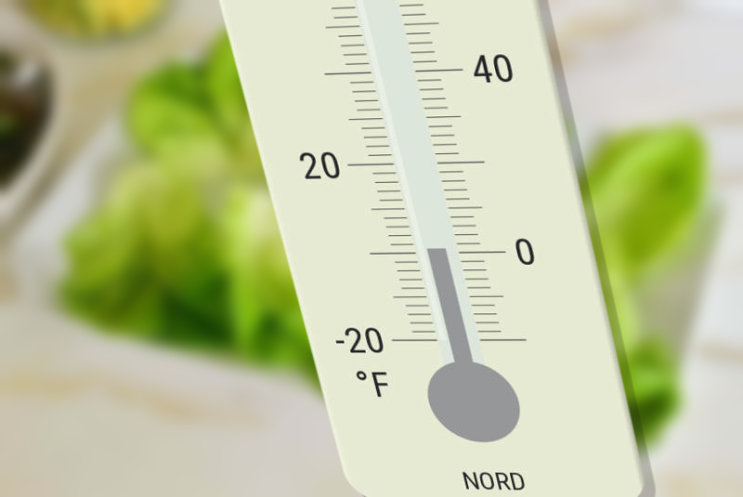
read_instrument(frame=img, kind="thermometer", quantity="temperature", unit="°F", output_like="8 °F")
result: 1 °F
